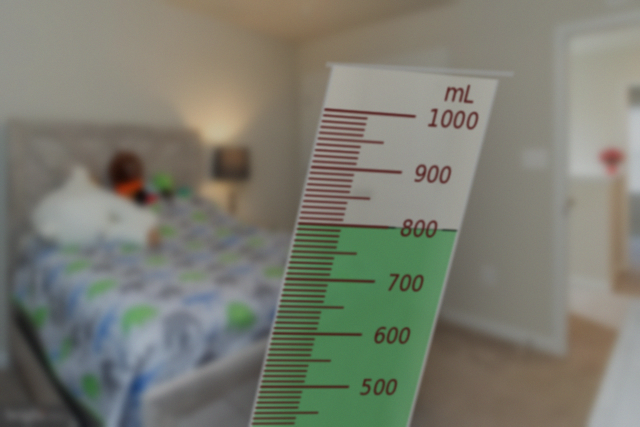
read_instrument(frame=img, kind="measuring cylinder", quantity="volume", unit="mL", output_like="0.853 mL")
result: 800 mL
